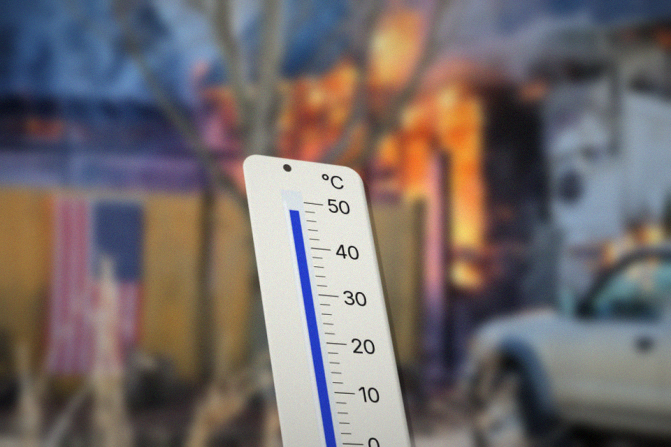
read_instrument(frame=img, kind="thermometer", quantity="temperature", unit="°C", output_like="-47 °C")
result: 48 °C
